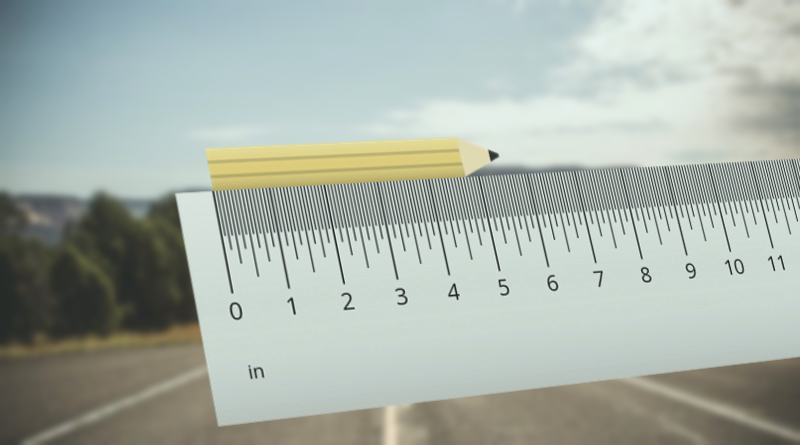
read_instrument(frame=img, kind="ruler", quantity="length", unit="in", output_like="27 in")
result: 5.5 in
